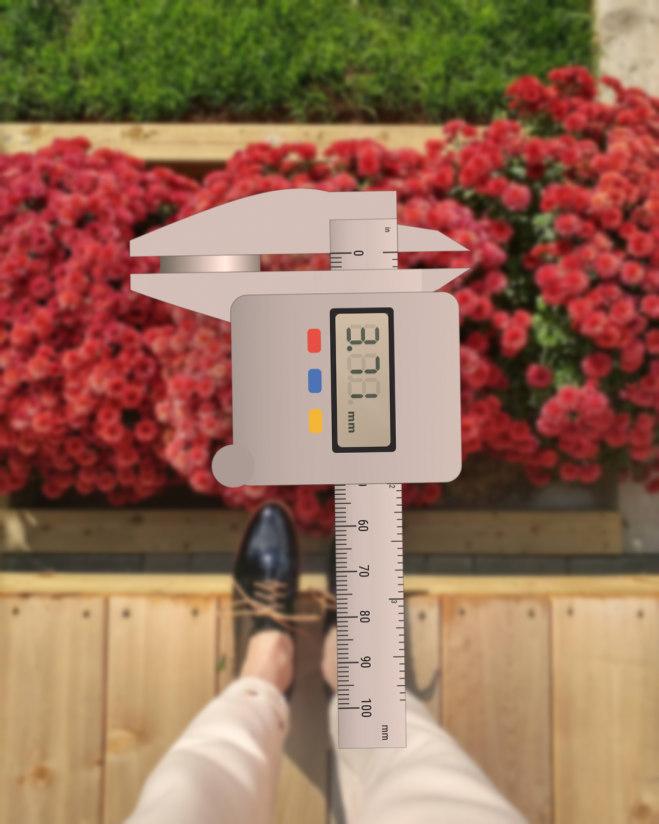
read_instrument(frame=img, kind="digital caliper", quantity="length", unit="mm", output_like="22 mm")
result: 3.71 mm
